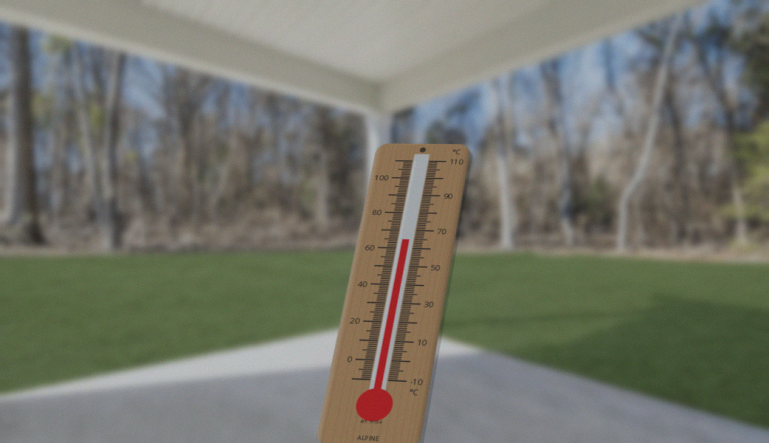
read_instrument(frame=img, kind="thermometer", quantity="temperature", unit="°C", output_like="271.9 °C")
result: 65 °C
